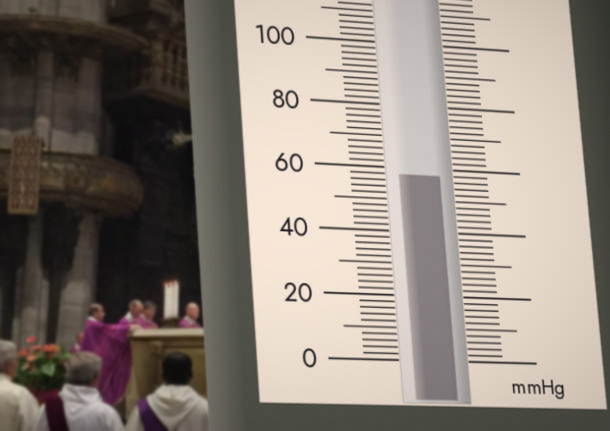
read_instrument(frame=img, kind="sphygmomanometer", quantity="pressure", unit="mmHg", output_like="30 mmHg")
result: 58 mmHg
